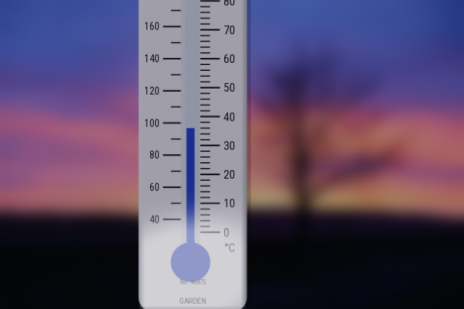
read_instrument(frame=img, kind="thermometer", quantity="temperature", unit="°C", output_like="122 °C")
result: 36 °C
